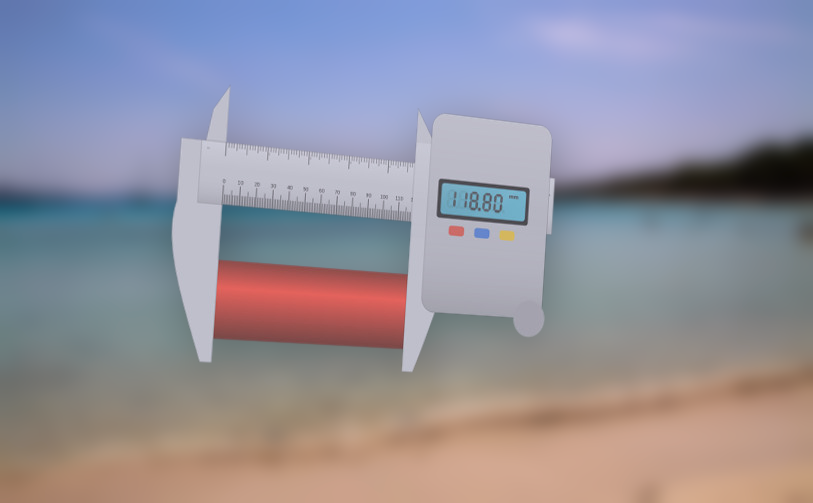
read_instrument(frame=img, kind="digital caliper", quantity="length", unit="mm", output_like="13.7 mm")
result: 118.80 mm
